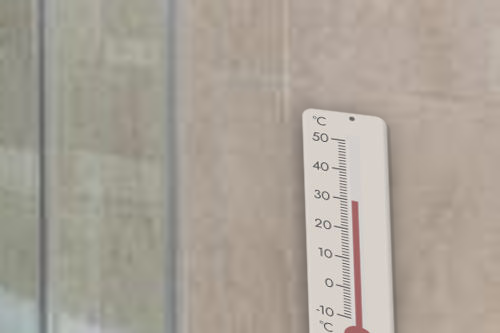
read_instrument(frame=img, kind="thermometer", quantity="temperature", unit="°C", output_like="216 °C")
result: 30 °C
